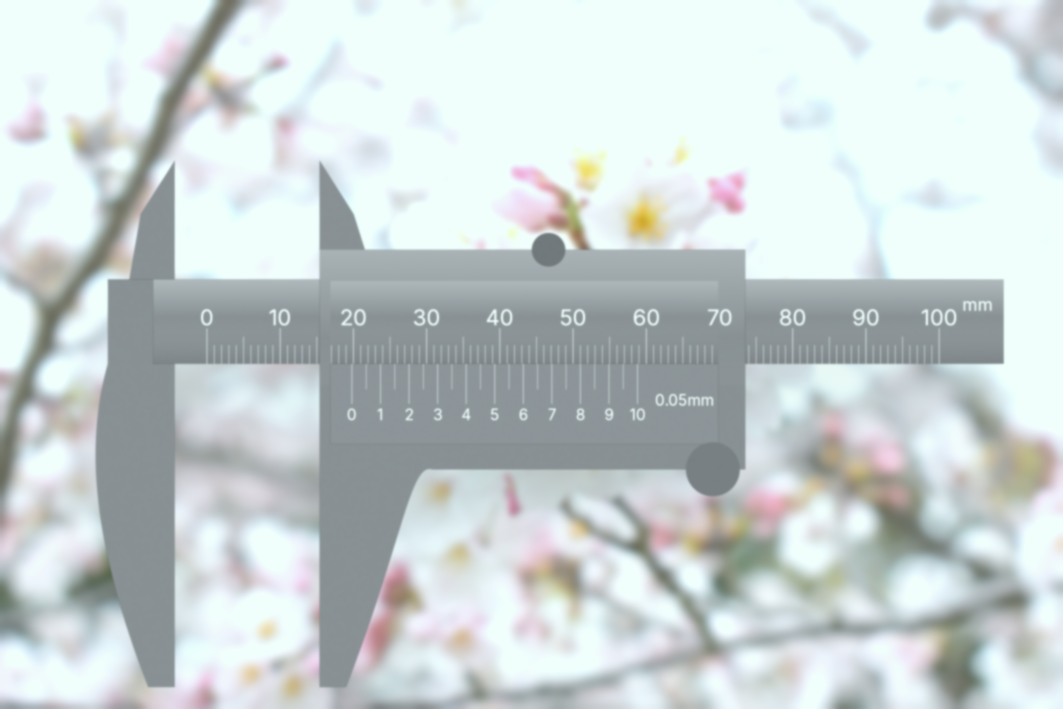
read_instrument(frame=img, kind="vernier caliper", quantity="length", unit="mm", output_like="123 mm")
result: 19.8 mm
